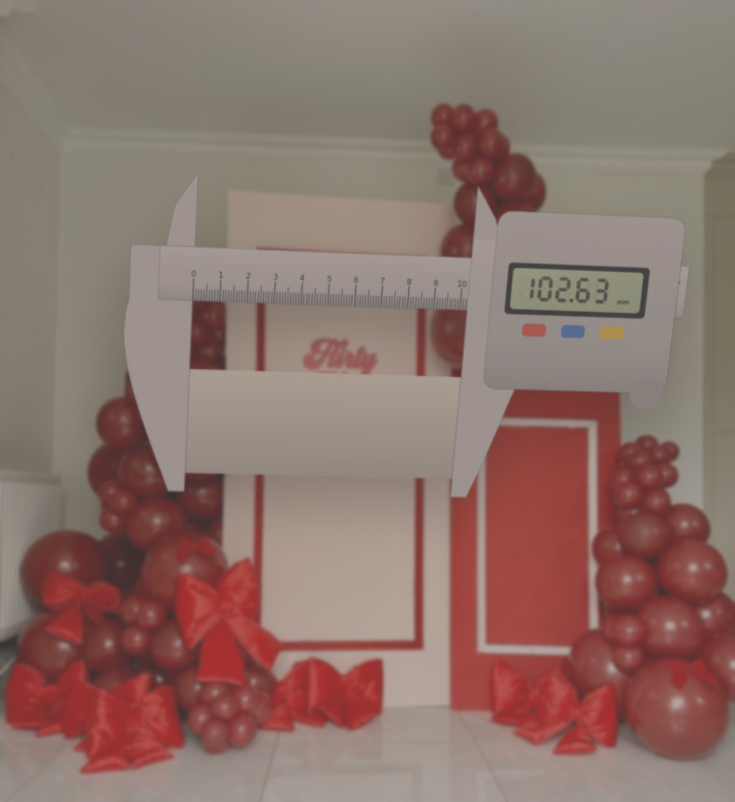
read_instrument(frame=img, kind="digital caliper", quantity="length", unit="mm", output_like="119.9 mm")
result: 102.63 mm
